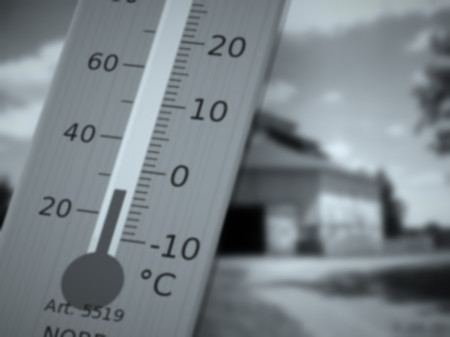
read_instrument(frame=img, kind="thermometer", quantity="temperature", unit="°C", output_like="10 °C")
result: -3 °C
